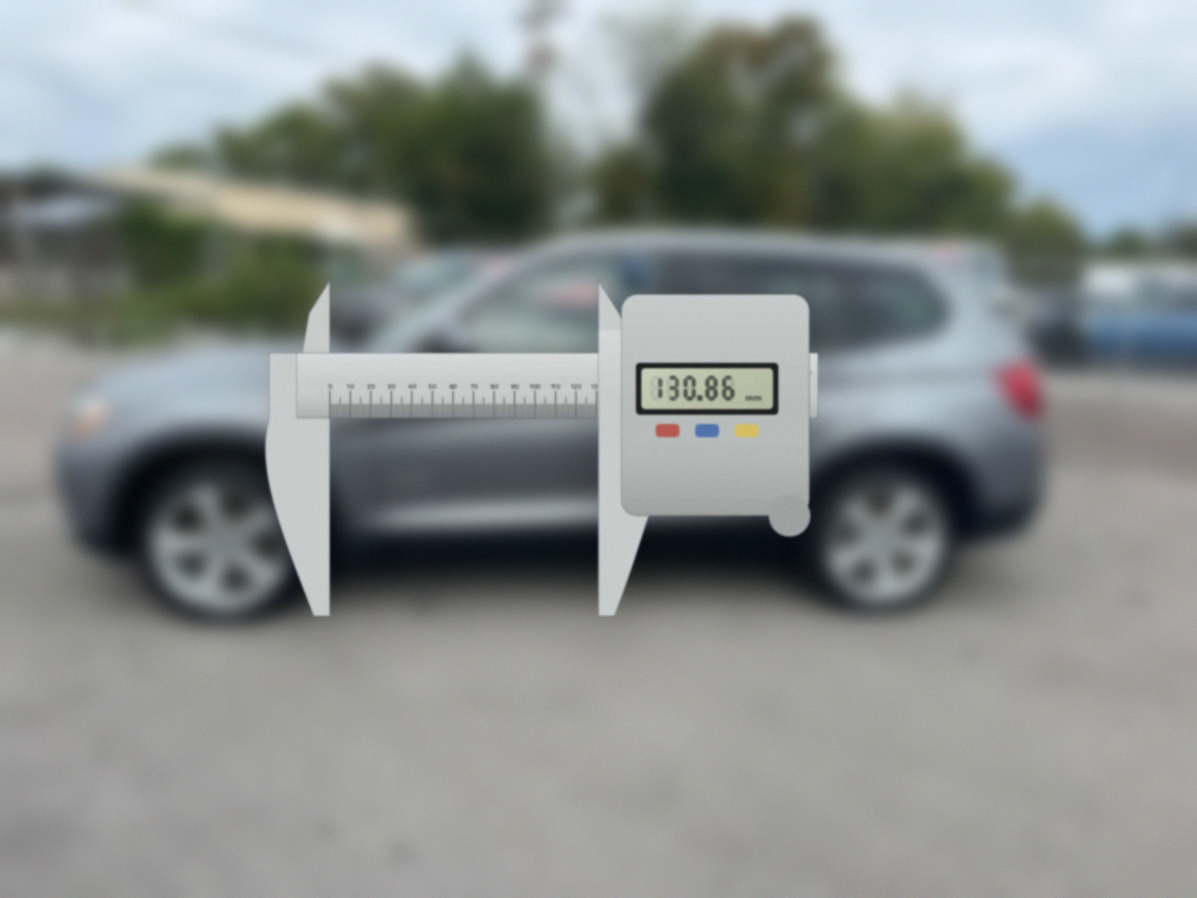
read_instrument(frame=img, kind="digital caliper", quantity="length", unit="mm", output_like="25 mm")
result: 130.86 mm
